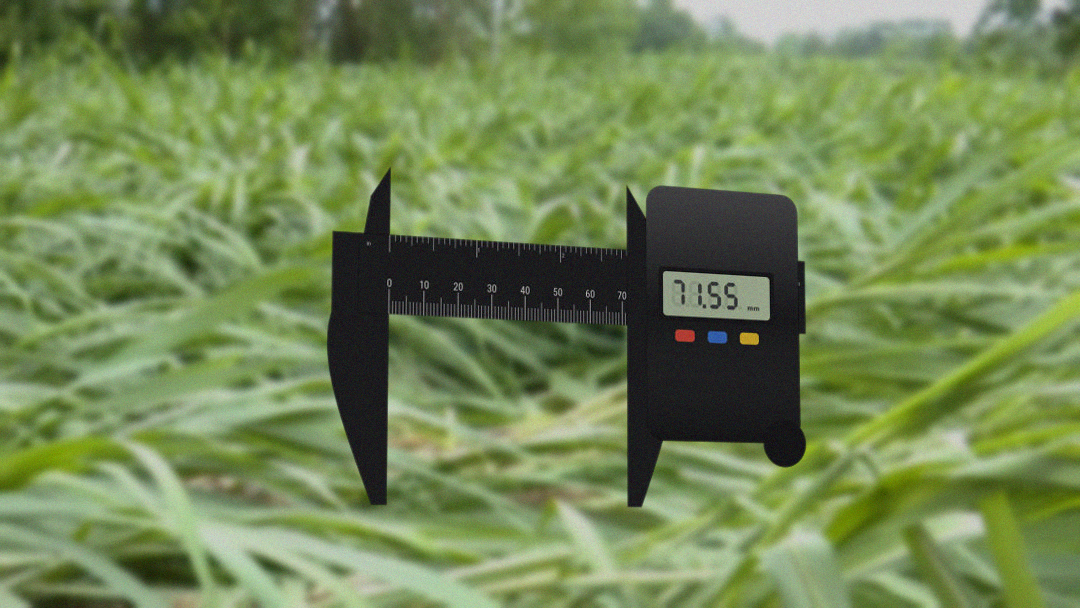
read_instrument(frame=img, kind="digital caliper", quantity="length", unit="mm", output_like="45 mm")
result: 71.55 mm
